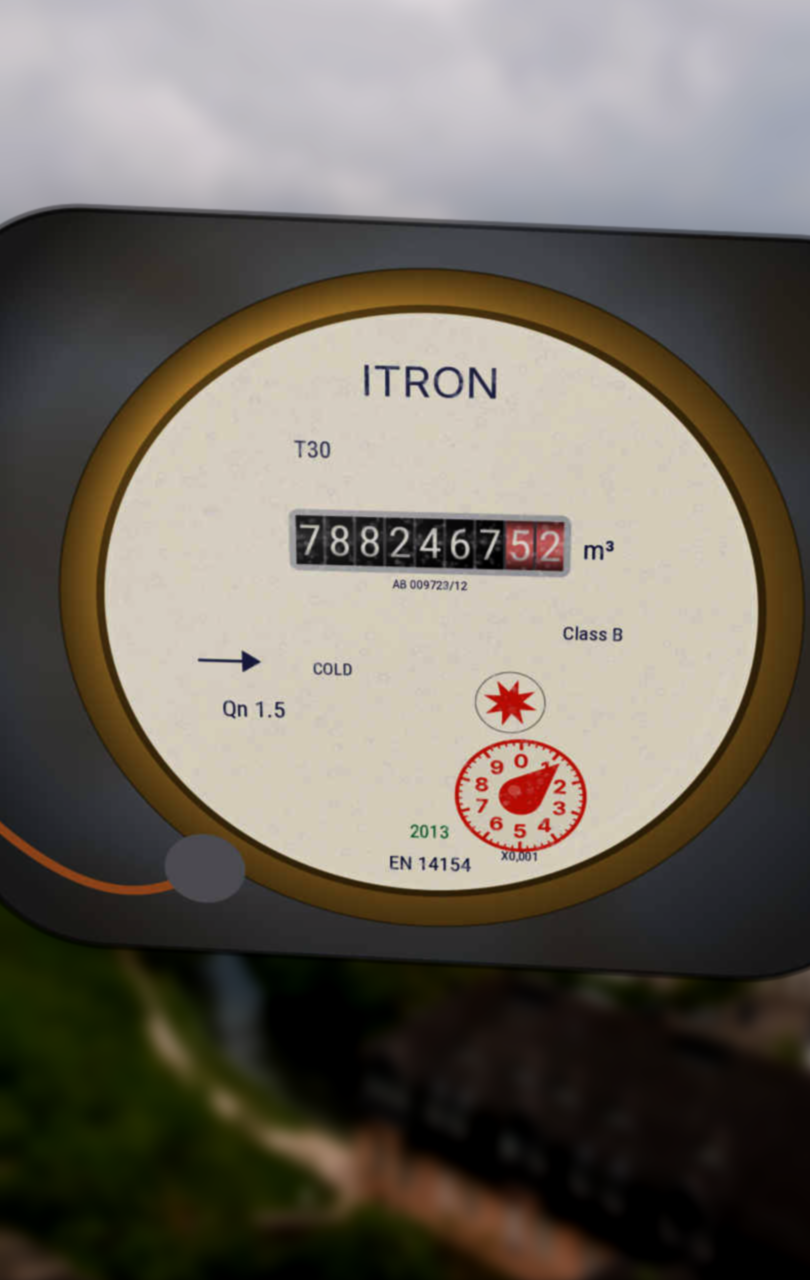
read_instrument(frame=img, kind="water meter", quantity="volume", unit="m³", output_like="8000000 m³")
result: 7882467.521 m³
